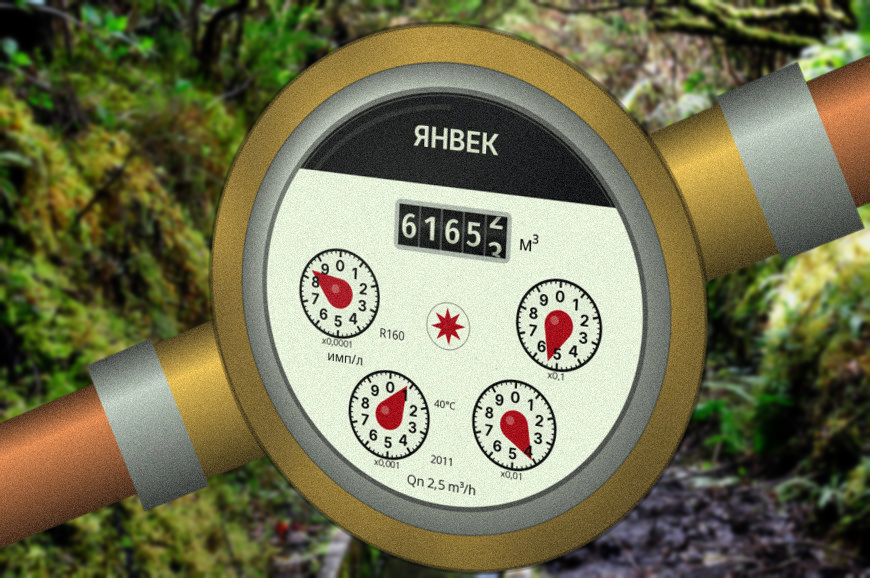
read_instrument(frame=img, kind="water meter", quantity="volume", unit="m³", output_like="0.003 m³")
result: 61652.5408 m³
